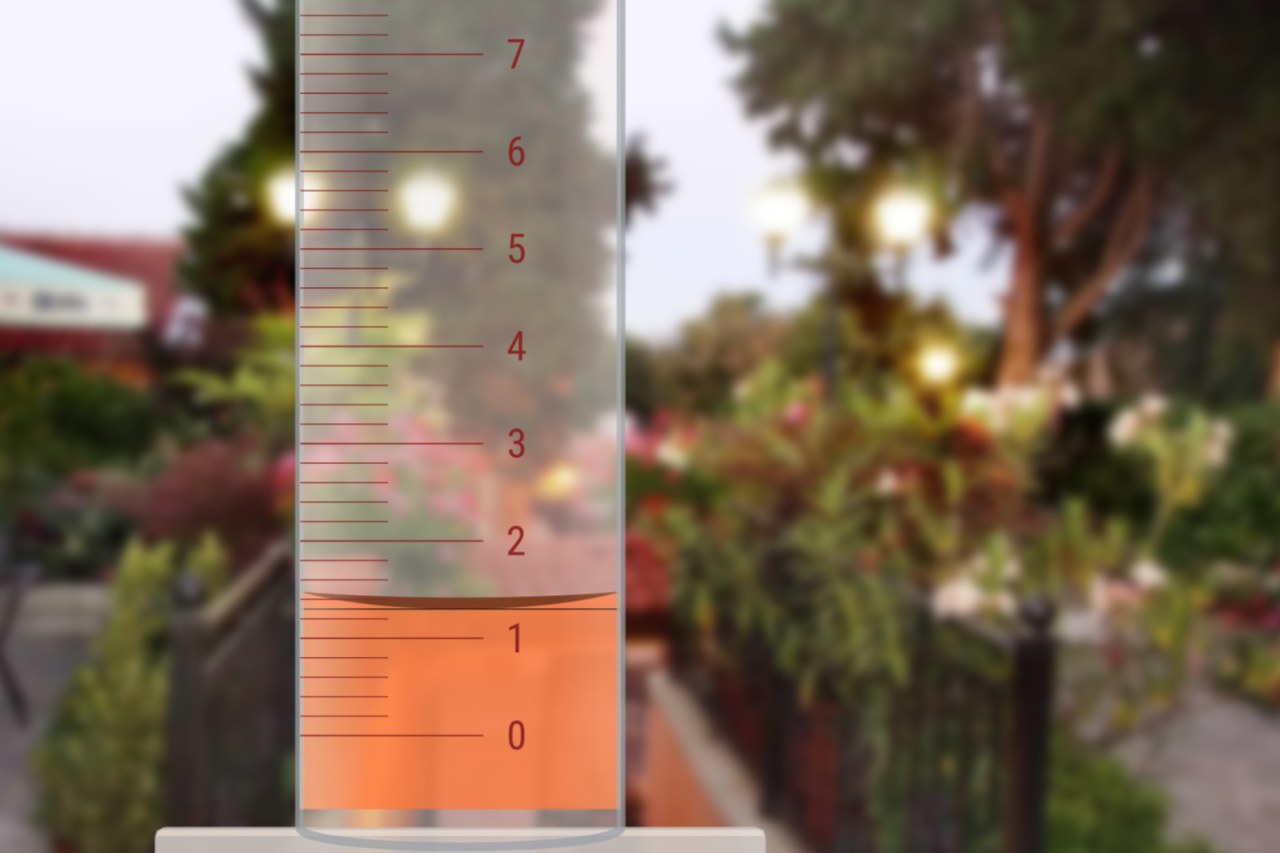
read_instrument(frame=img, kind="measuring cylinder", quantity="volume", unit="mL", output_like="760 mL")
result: 1.3 mL
